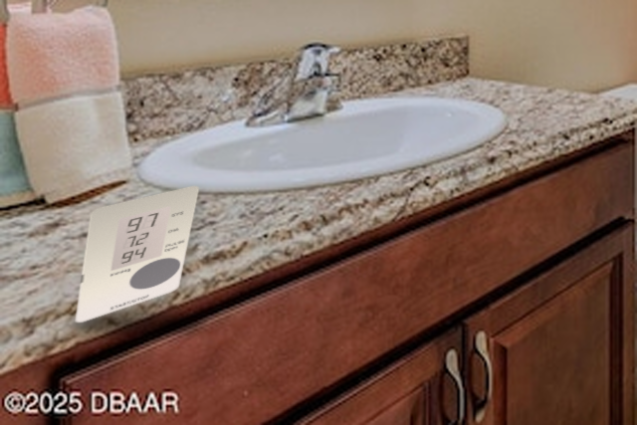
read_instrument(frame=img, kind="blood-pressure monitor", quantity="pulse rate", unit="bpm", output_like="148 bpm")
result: 94 bpm
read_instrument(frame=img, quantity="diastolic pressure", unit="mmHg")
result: 72 mmHg
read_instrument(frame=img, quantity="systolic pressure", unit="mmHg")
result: 97 mmHg
